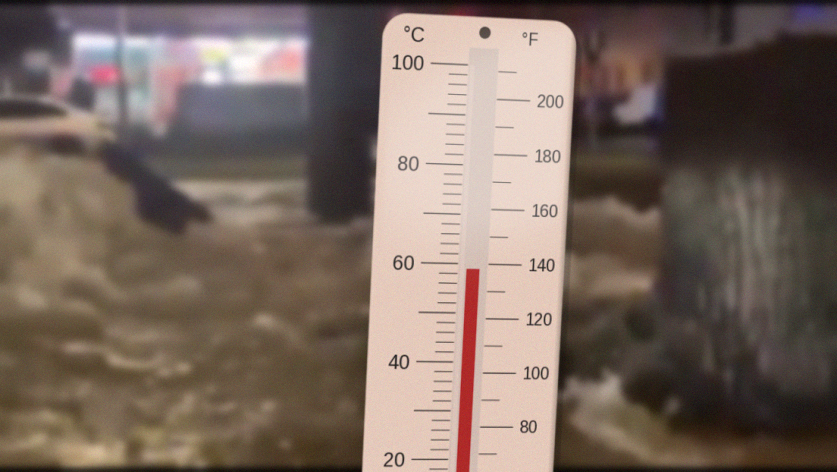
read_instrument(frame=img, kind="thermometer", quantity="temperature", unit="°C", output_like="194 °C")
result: 59 °C
